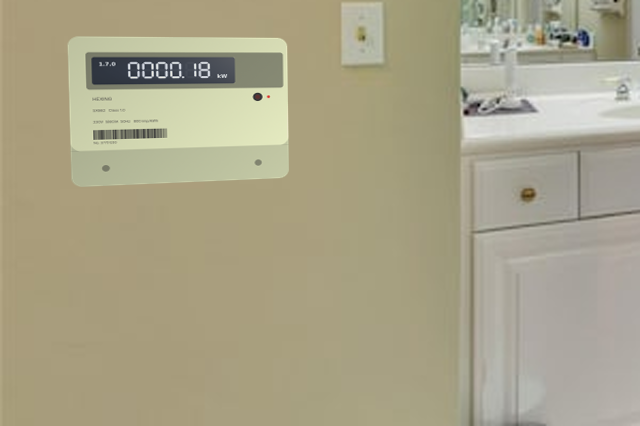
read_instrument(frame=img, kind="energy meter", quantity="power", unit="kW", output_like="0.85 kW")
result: 0.18 kW
